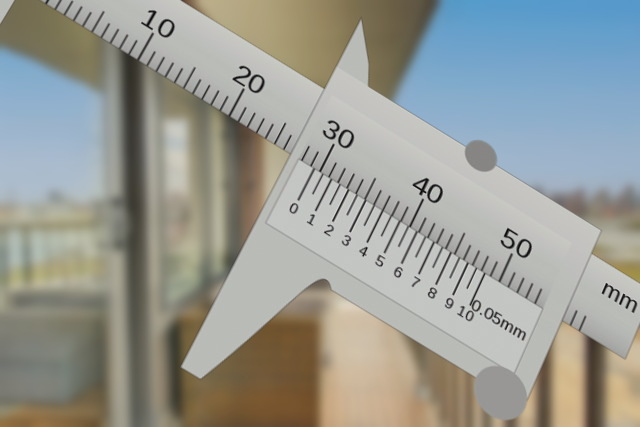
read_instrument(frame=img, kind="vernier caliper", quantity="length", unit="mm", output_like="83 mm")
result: 29.4 mm
